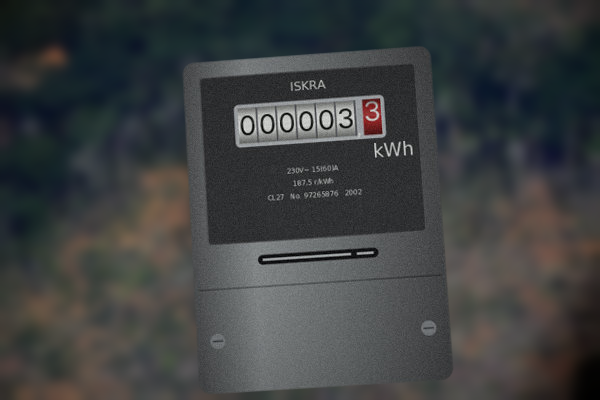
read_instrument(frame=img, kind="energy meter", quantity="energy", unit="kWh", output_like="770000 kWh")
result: 3.3 kWh
